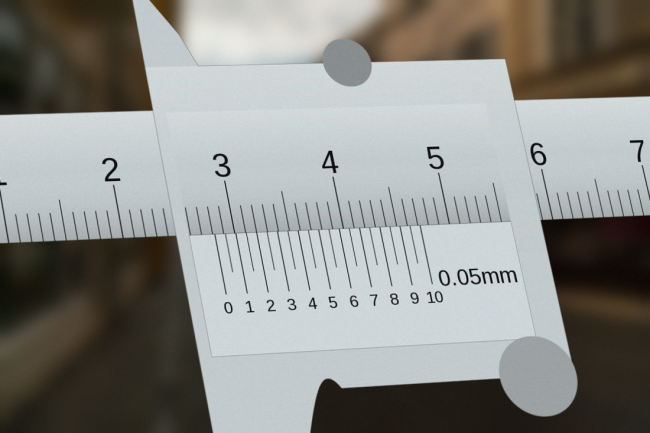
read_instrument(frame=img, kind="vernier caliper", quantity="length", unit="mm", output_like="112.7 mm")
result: 28.2 mm
